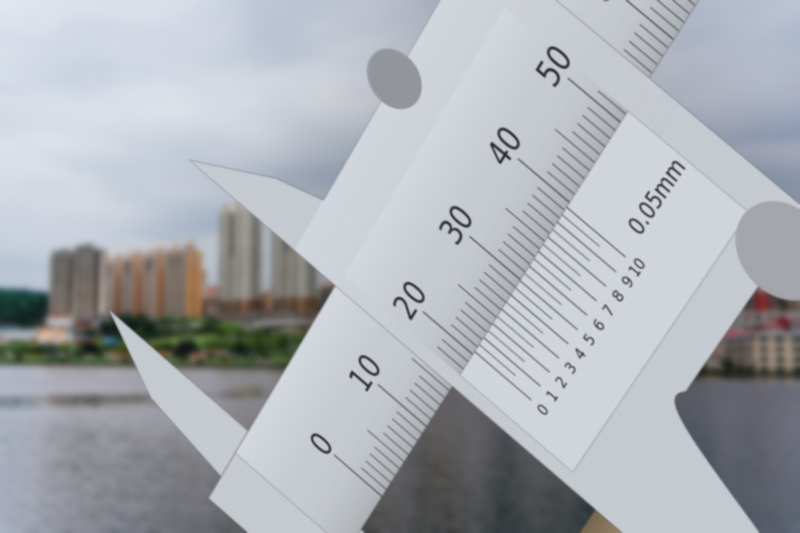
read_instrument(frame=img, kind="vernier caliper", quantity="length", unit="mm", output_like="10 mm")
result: 20.4 mm
